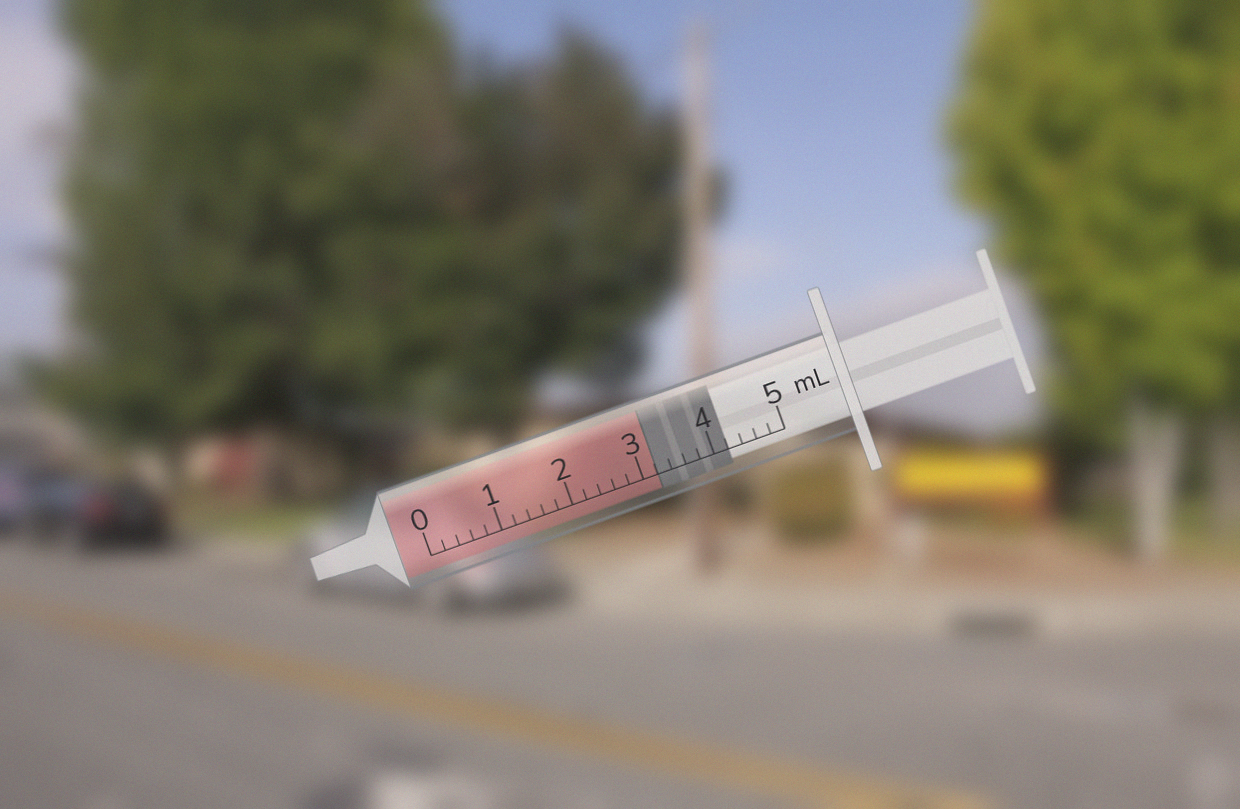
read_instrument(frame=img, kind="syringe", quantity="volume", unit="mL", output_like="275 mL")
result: 3.2 mL
